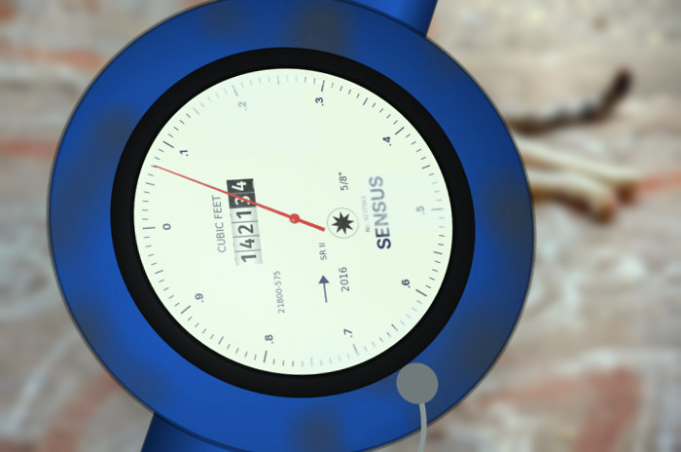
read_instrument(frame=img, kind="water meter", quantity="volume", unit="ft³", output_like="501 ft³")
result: 142134.07 ft³
